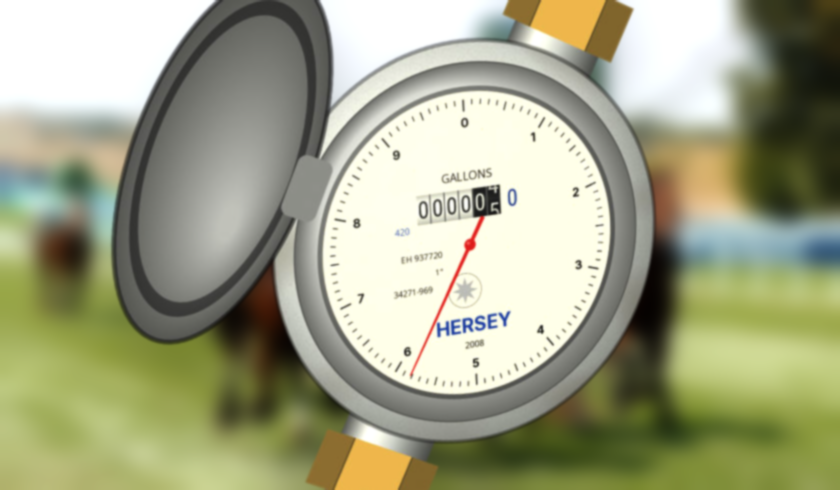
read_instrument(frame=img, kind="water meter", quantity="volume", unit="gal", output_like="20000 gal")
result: 45.8 gal
